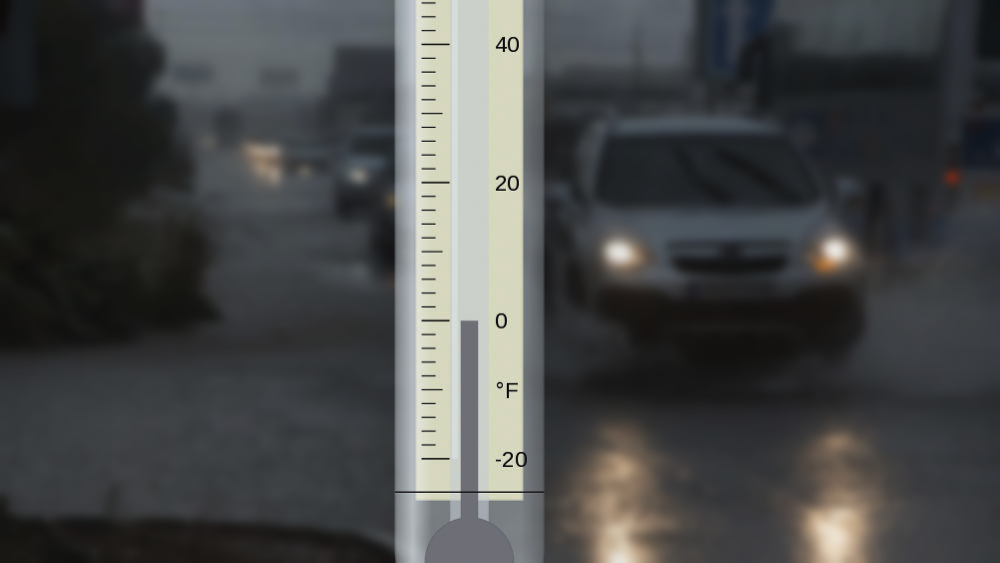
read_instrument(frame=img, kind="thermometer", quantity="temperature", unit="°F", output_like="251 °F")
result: 0 °F
